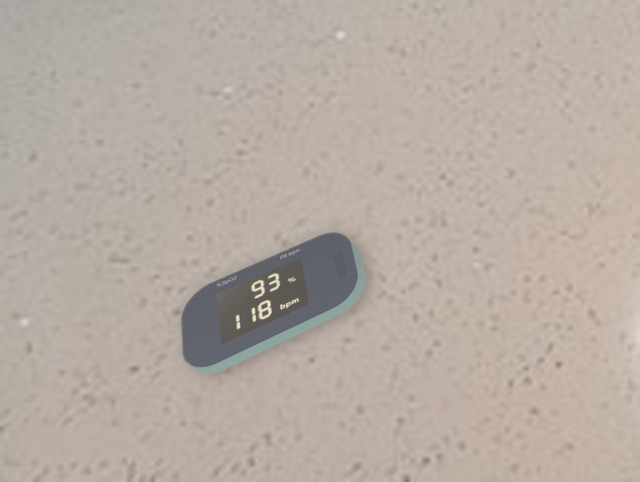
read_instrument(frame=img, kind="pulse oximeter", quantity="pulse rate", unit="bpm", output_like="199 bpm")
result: 118 bpm
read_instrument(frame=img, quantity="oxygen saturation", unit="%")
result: 93 %
